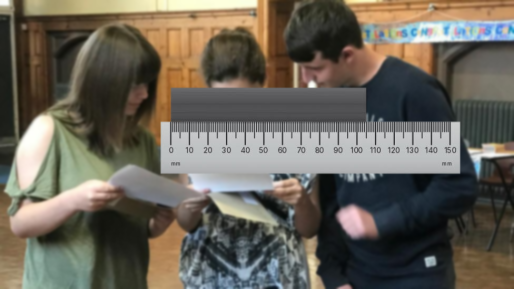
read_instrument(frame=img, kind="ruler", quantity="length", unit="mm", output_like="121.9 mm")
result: 105 mm
